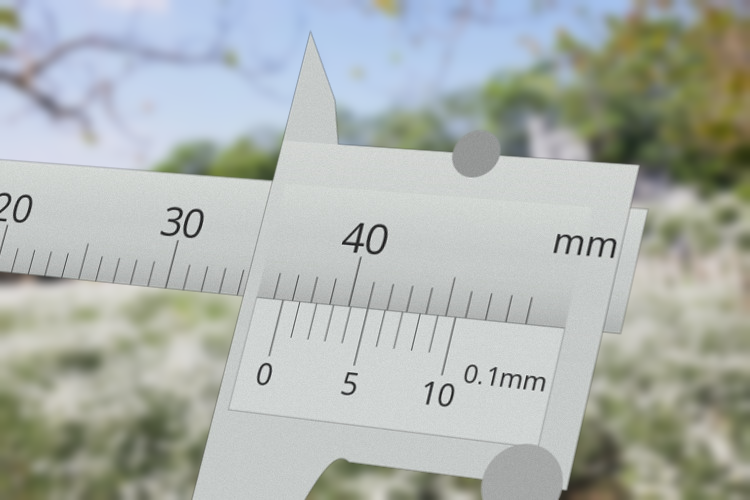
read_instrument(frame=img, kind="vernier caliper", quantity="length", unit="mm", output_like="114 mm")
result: 36.5 mm
